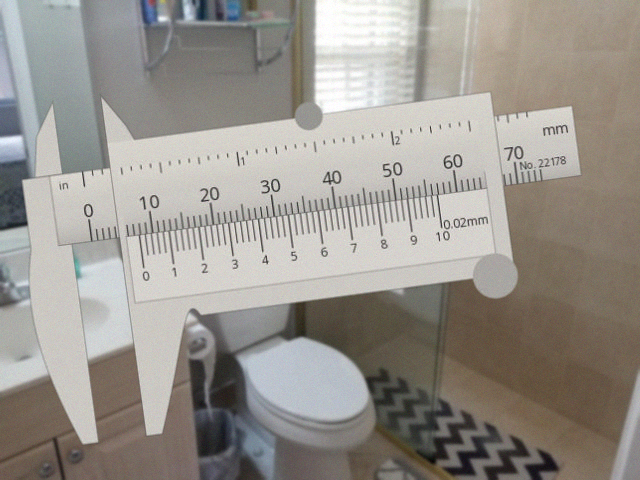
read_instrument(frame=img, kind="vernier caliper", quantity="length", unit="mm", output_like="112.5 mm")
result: 7.8 mm
